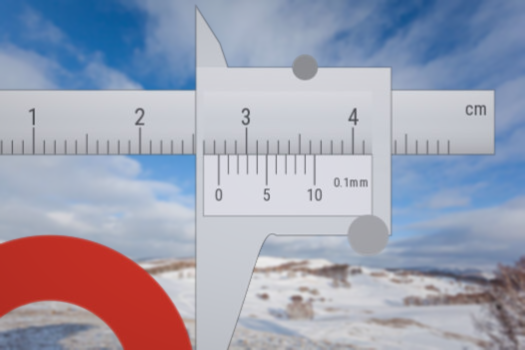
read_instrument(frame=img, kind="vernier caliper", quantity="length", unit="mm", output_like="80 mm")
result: 27.4 mm
